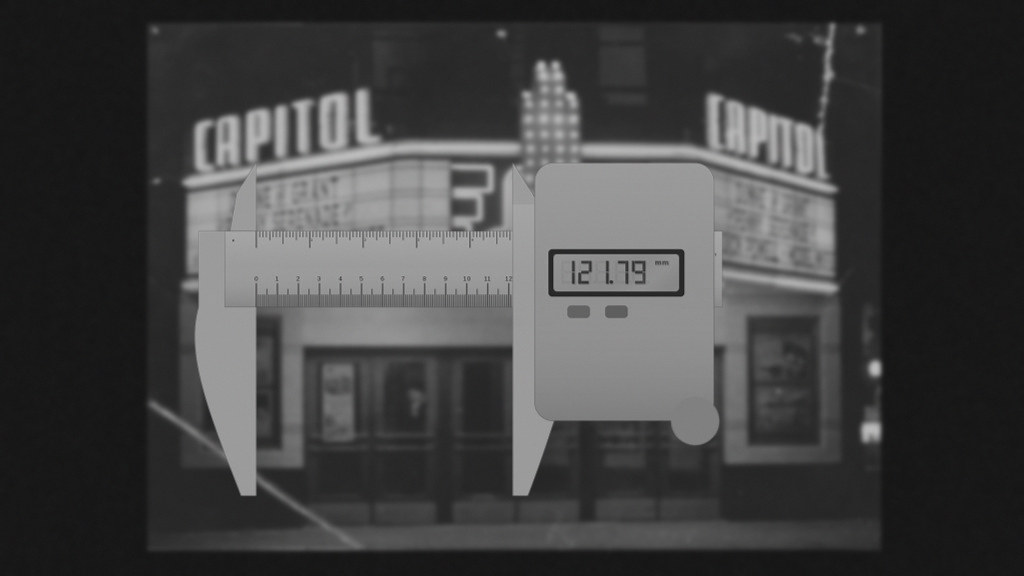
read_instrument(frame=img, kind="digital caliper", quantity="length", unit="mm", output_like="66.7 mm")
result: 121.79 mm
